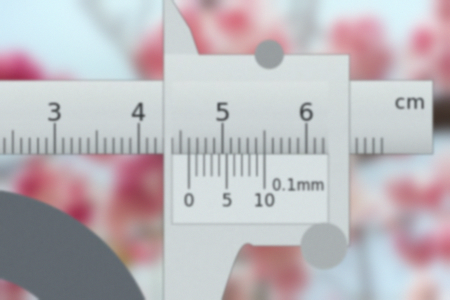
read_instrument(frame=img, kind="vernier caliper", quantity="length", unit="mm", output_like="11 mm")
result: 46.0 mm
